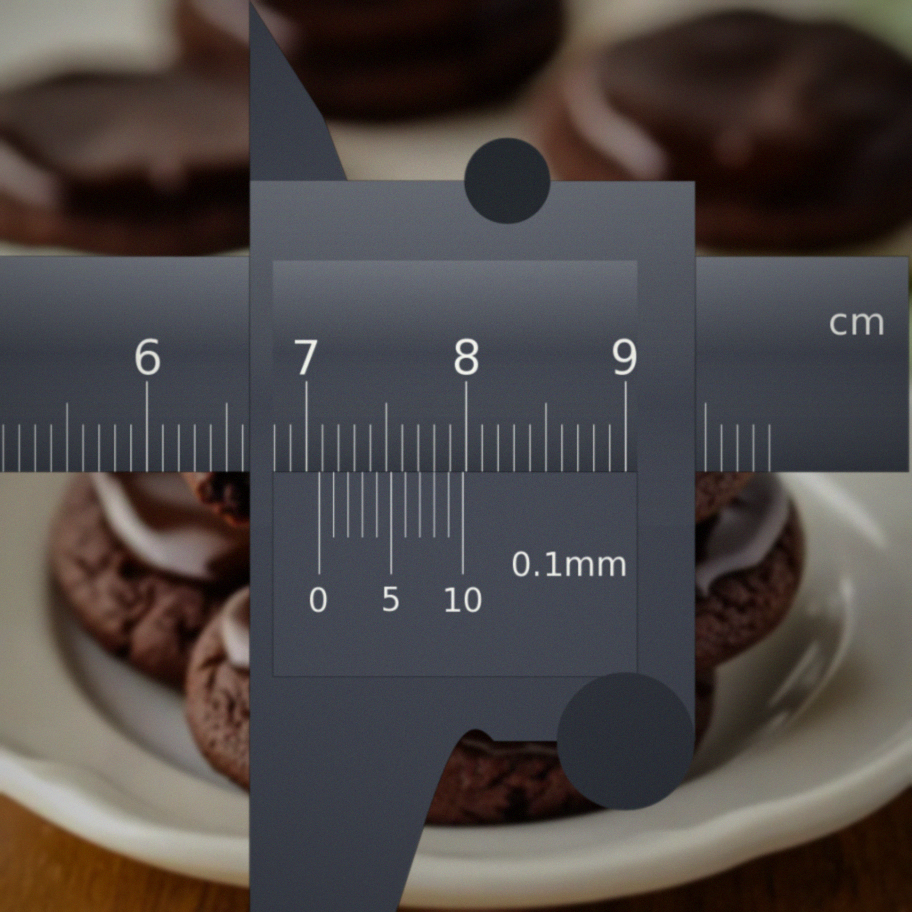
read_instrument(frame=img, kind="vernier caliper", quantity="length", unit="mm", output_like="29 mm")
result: 70.8 mm
